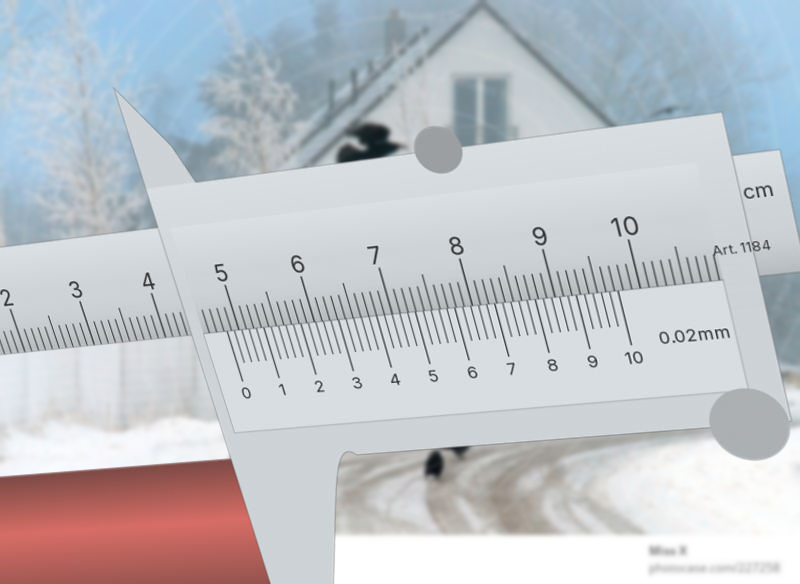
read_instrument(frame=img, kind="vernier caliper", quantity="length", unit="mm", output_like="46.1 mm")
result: 48.4 mm
